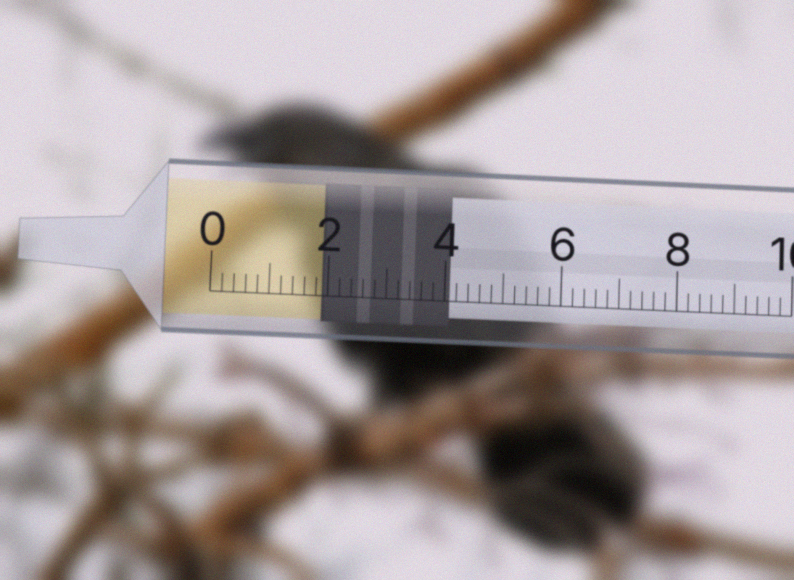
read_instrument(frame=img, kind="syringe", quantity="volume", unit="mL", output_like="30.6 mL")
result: 1.9 mL
